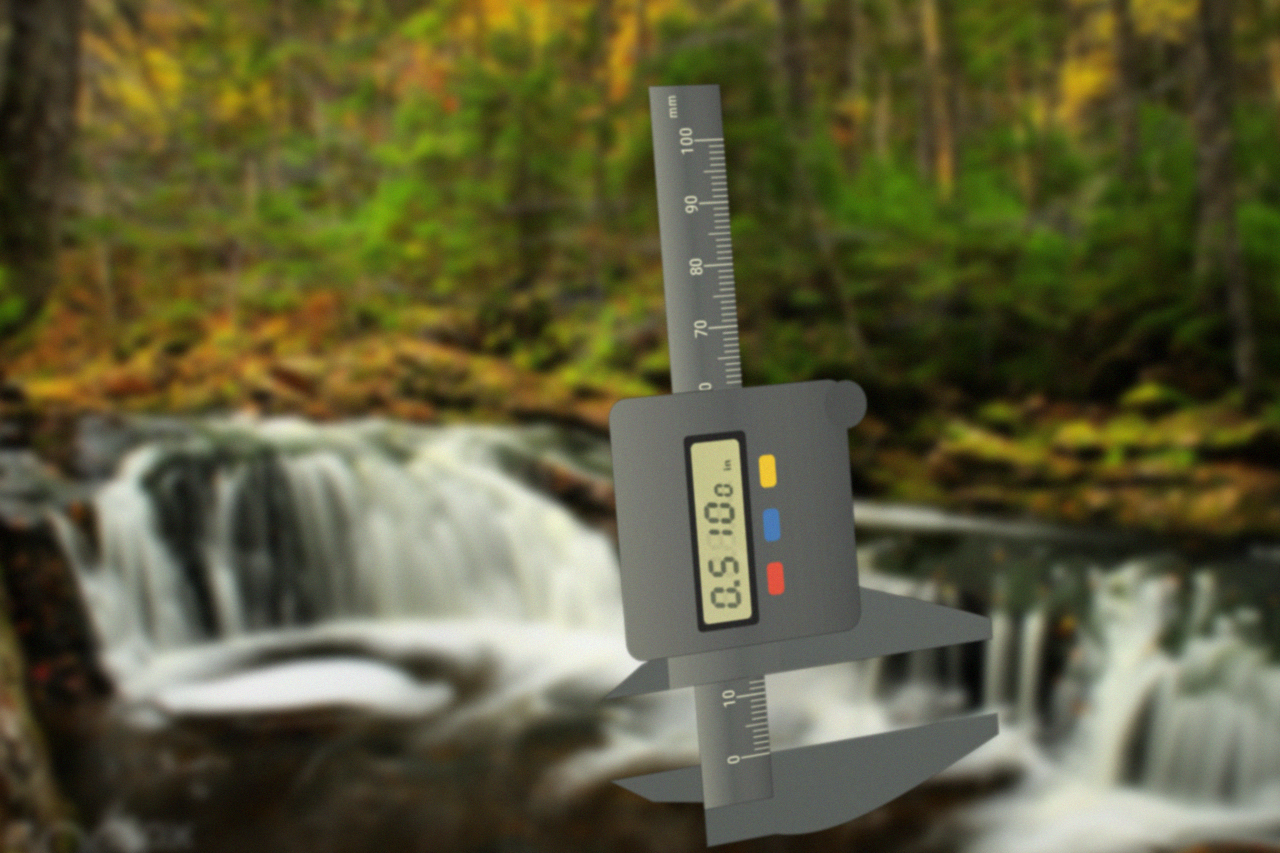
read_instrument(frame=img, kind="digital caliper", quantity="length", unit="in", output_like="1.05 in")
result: 0.5100 in
